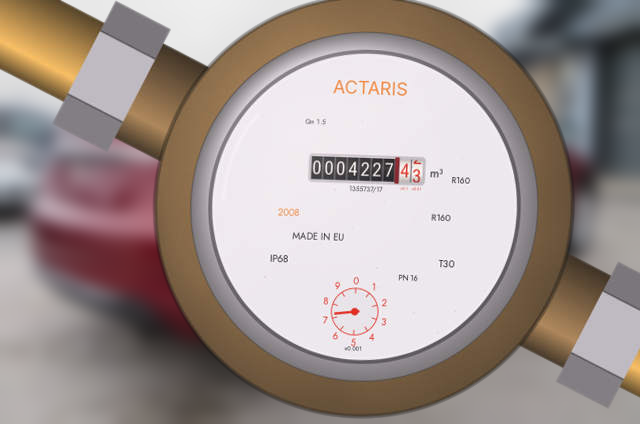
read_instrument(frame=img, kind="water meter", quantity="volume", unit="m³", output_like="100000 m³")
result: 4227.427 m³
